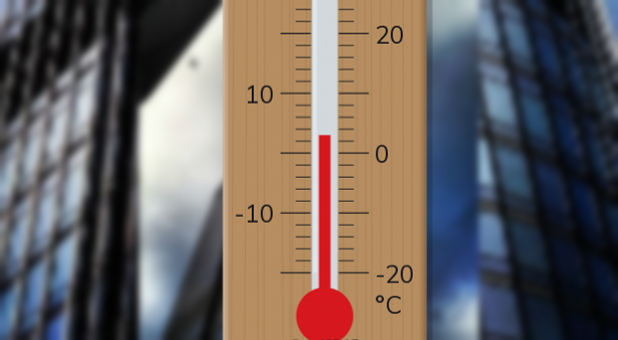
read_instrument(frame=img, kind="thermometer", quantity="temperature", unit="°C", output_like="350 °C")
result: 3 °C
